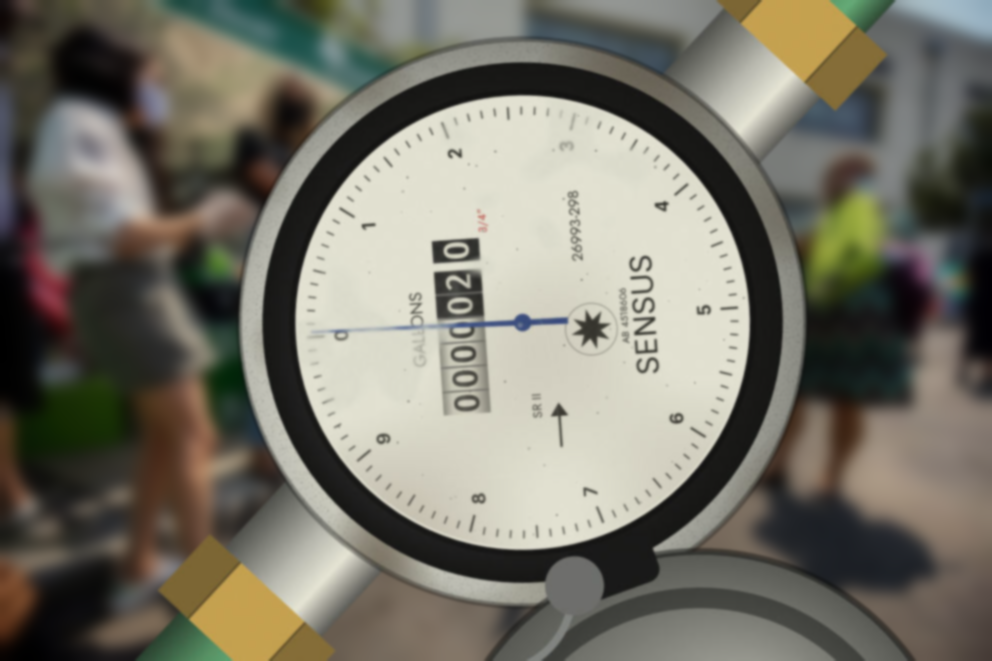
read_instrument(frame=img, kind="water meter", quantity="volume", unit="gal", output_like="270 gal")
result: 20.0 gal
